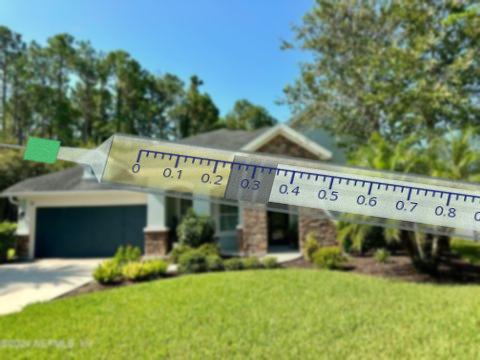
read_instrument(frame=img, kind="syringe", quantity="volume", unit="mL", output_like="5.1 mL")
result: 0.24 mL
